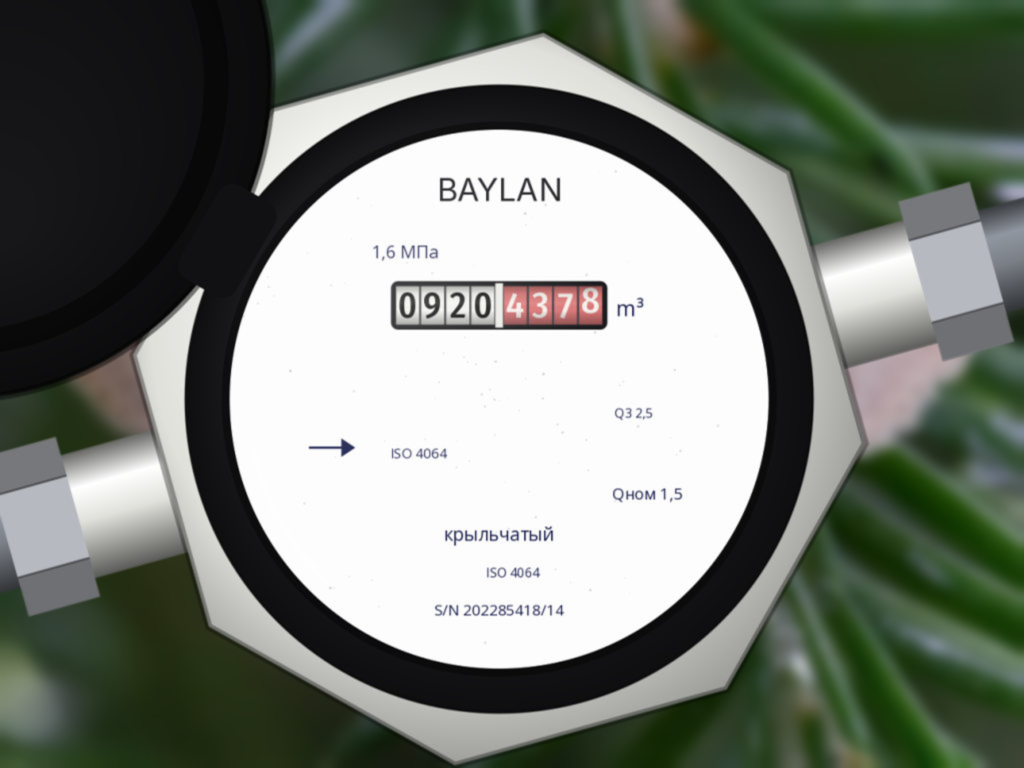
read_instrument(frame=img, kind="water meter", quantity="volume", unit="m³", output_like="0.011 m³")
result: 920.4378 m³
